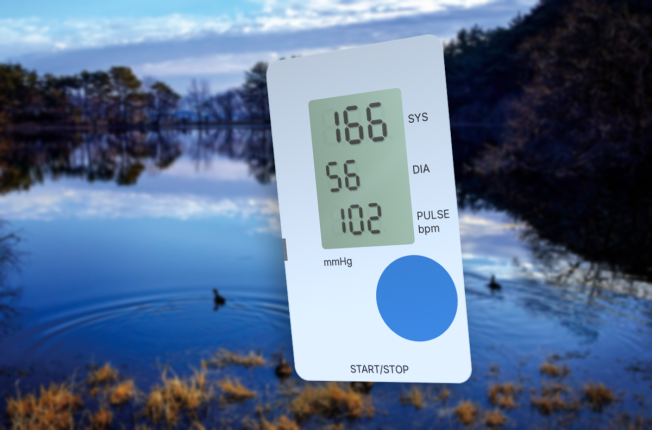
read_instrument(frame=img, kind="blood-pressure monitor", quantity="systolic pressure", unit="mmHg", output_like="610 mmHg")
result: 166 mmHg
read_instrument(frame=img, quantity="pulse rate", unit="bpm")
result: 102 bpm
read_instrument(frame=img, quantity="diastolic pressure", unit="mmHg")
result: 56 mmHg
